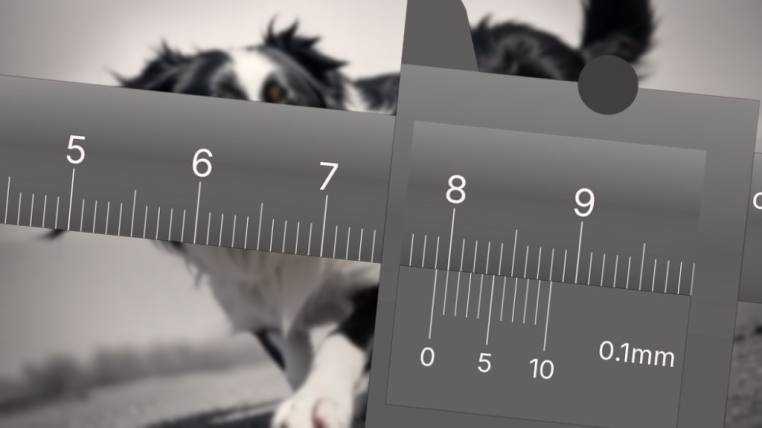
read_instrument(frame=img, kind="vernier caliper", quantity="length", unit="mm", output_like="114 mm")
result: 79.1 mm
